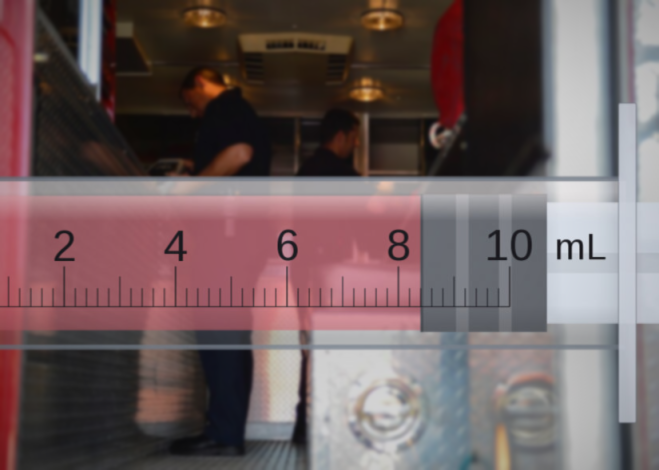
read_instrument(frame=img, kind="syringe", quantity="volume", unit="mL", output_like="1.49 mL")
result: 8.4 mL
